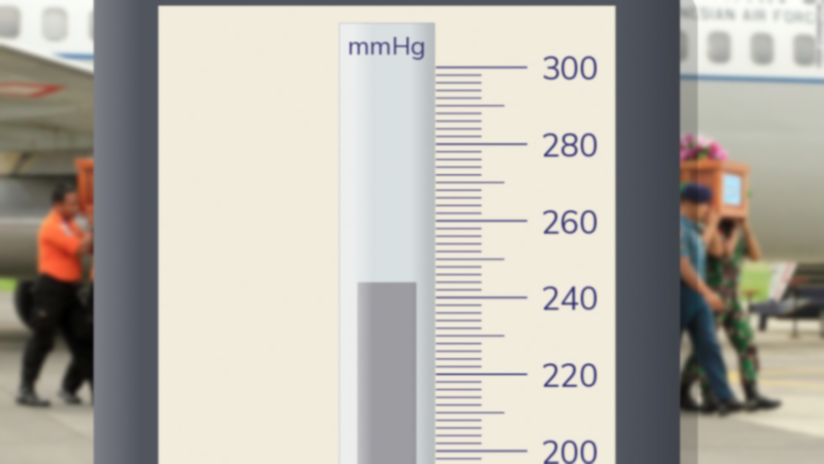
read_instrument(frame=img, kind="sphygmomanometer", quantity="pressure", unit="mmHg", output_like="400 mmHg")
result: 244 mmHg
